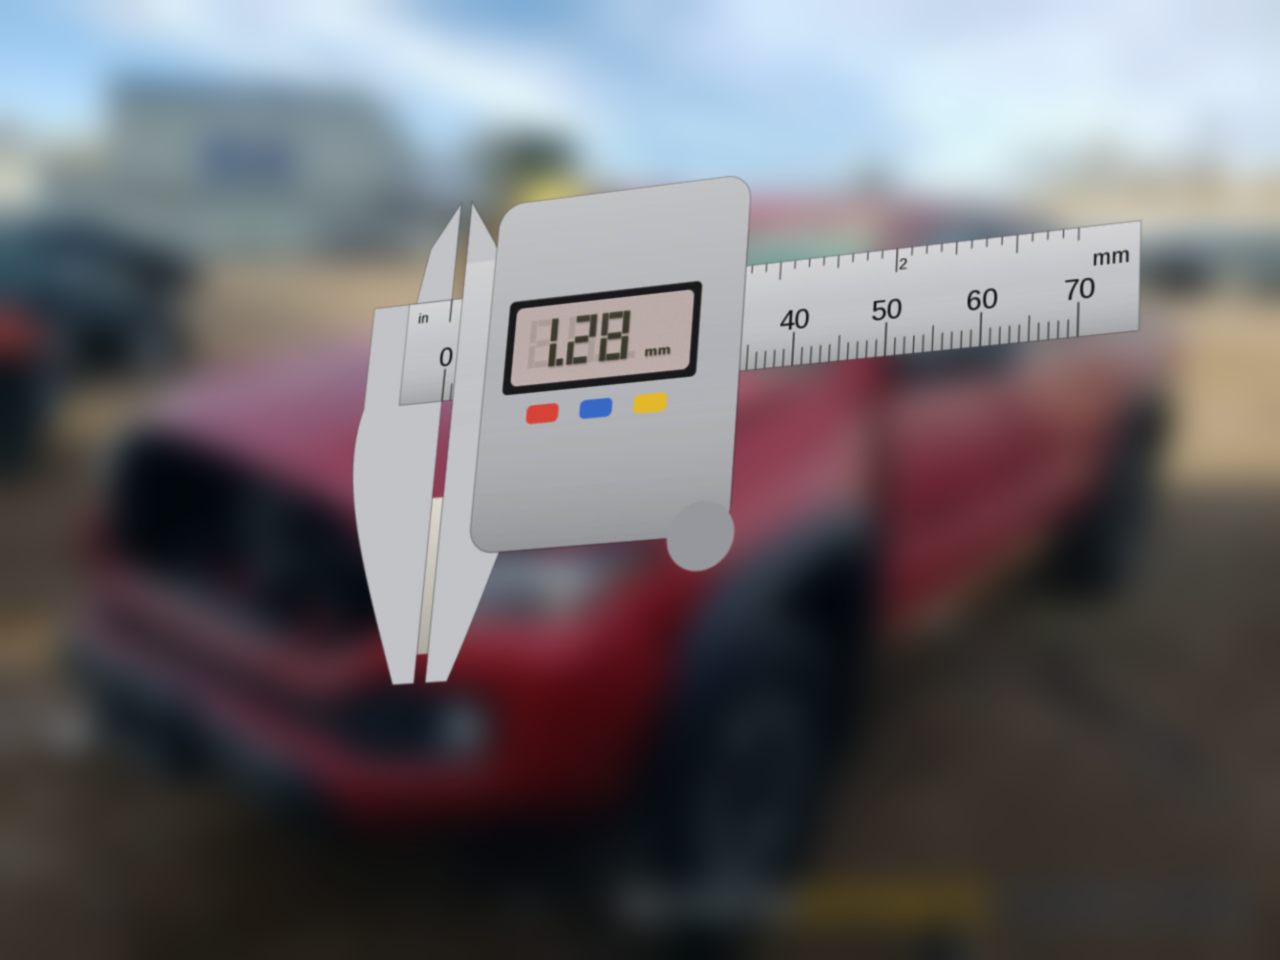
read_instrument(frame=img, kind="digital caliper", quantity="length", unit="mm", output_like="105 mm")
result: 1.28 mm
